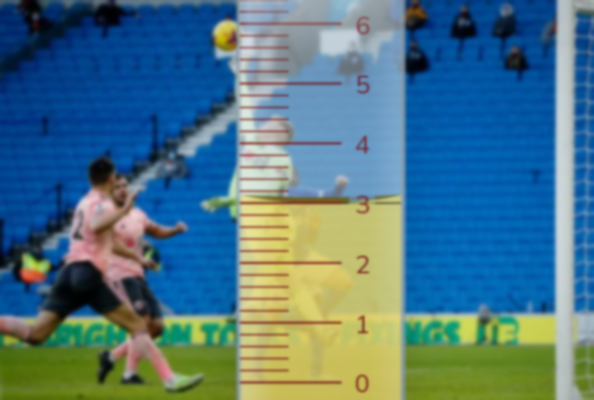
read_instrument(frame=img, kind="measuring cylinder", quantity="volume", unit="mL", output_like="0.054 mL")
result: 3 mL
